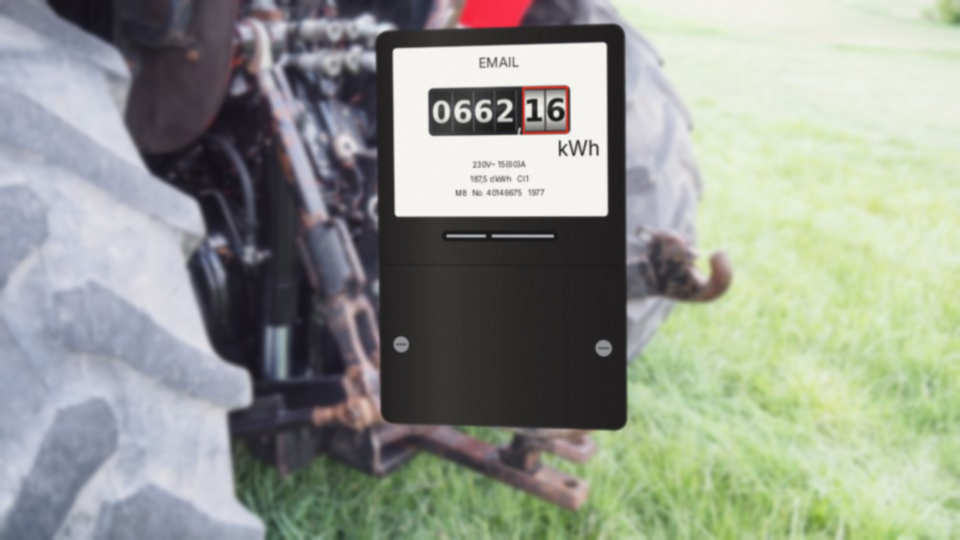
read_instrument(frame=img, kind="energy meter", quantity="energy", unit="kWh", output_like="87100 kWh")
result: 662.16 kWh
